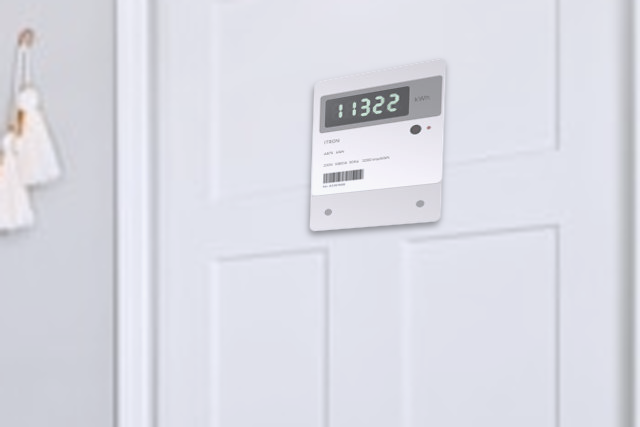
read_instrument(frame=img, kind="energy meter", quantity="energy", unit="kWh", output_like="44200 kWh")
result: 11322 kWh
